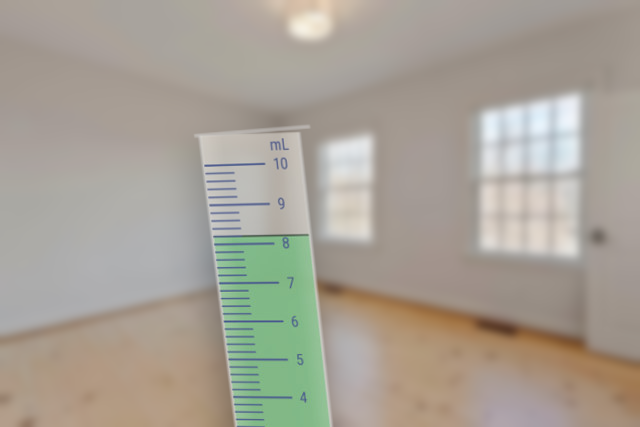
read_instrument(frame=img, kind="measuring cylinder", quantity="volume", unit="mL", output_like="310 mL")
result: 8.2 mL
